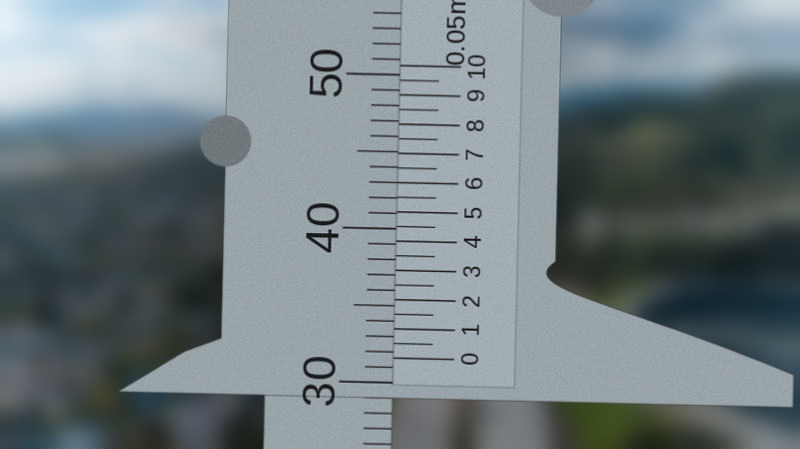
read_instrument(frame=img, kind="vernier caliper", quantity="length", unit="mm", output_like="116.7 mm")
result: 31.6 mm
